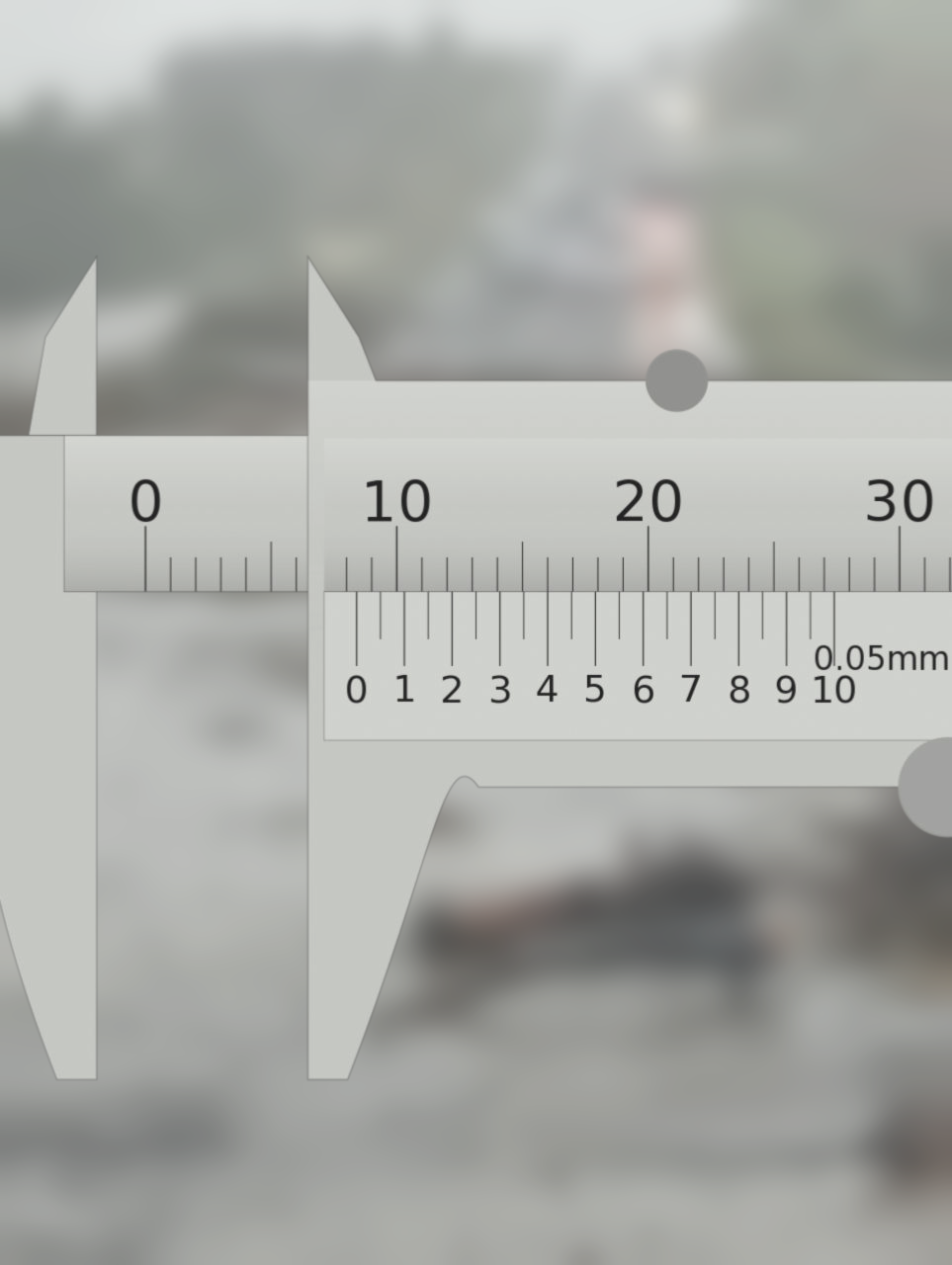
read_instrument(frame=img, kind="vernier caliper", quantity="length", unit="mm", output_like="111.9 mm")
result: 8.40 mm
